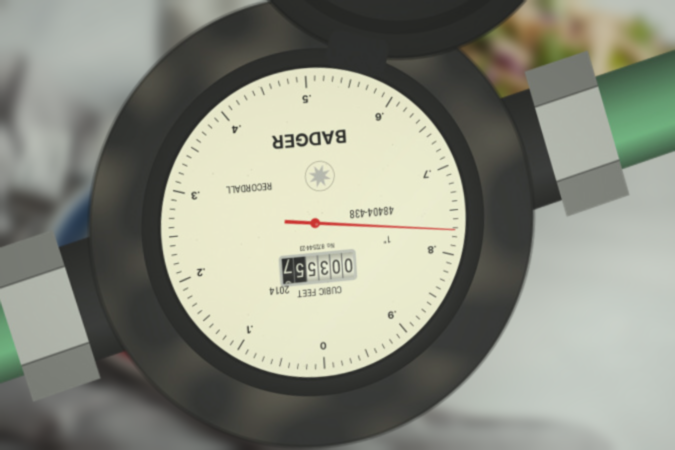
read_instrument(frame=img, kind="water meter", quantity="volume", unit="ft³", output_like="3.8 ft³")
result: 3556.77 ft³
